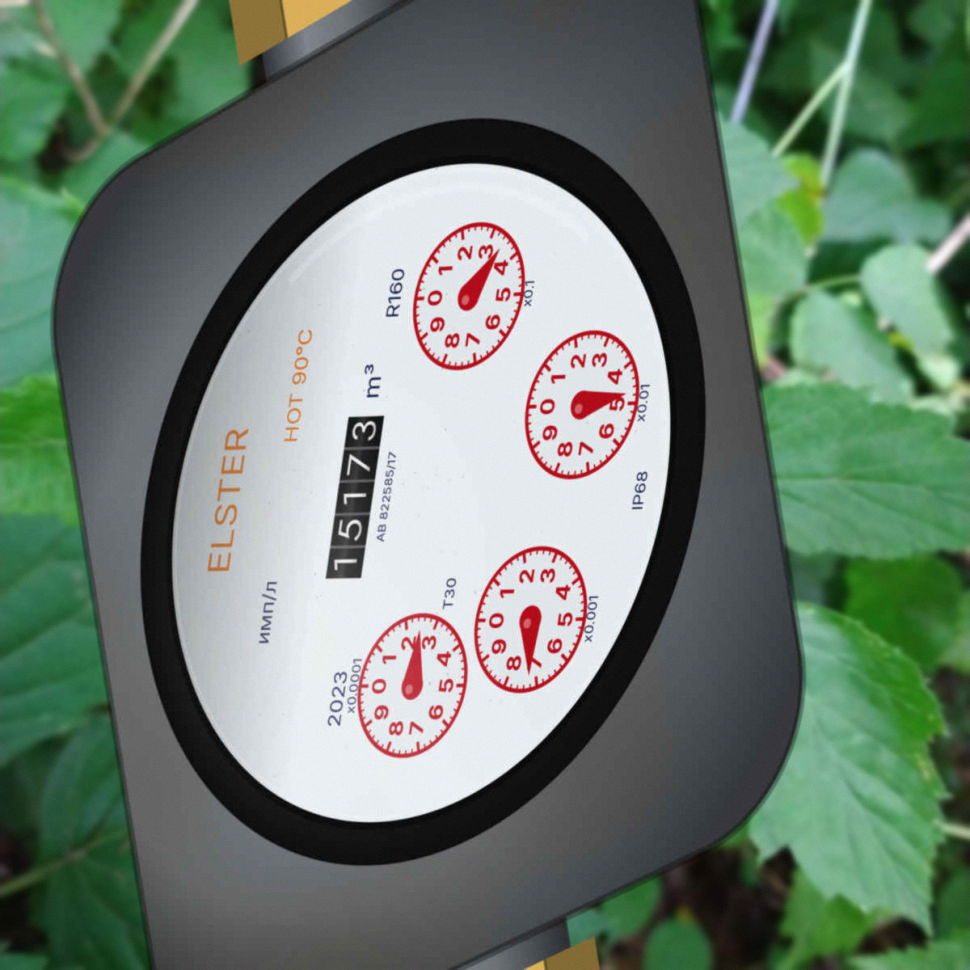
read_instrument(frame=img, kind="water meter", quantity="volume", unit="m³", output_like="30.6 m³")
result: 15173.3472 m³
